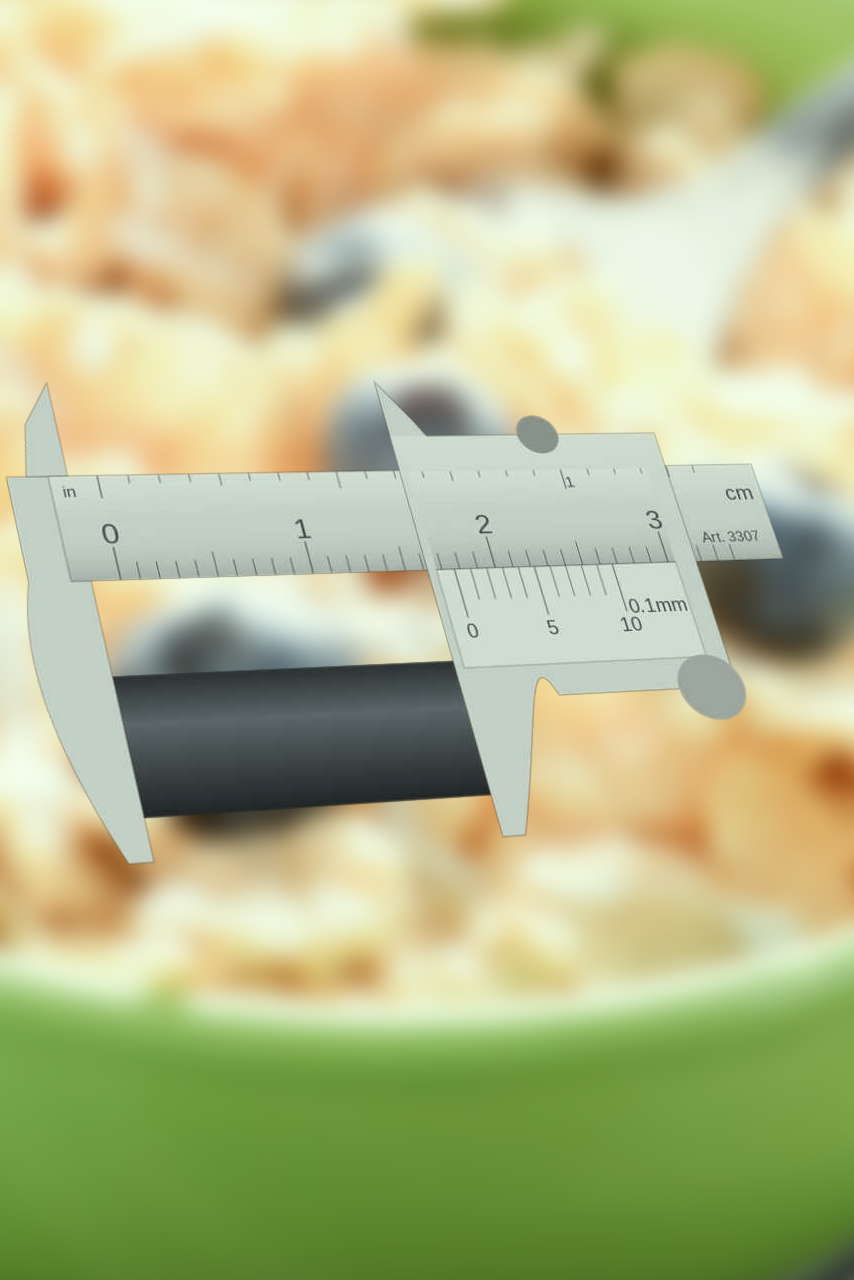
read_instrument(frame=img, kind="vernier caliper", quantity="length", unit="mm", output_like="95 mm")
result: 17.7 mm
